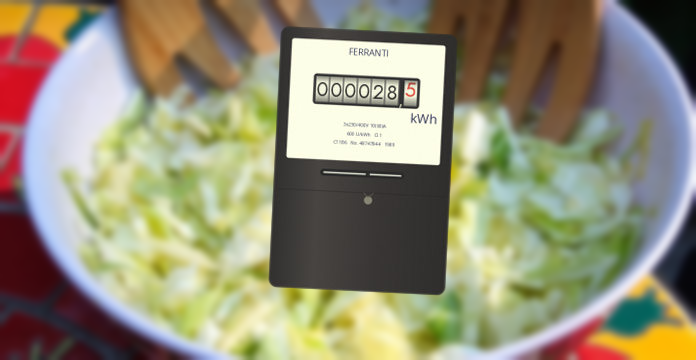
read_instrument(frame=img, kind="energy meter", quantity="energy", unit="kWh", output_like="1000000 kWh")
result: 28.5 kWh
